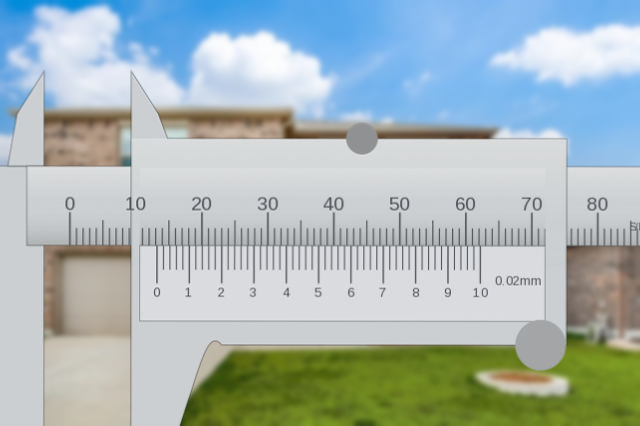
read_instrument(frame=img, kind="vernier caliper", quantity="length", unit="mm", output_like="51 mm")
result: 13.2 mm
